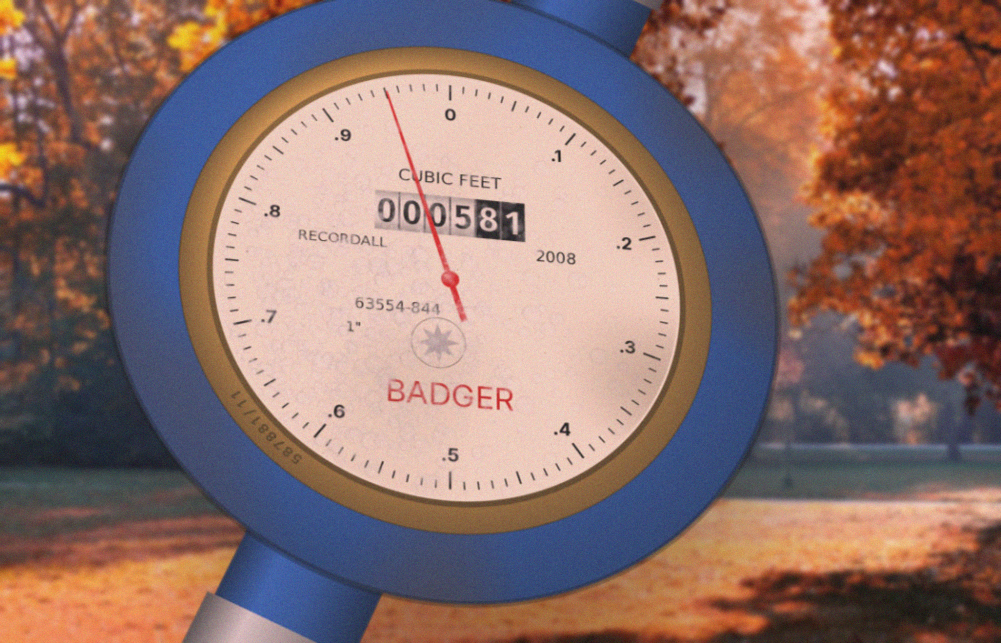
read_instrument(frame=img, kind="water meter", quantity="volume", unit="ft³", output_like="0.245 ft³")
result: 580.95 ft³
